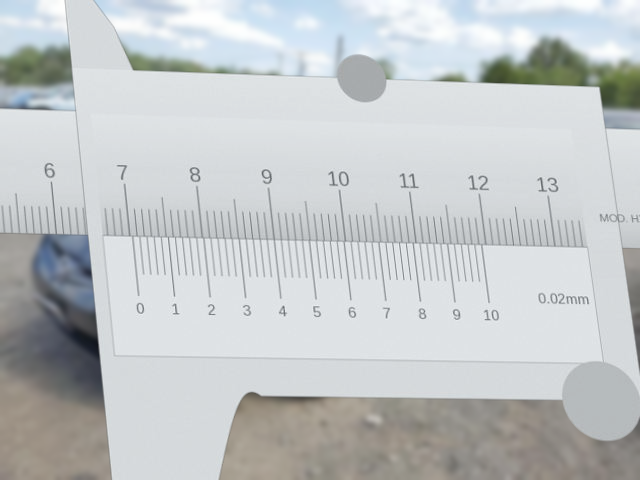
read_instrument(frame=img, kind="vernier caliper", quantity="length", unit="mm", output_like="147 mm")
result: 70.4 mm
